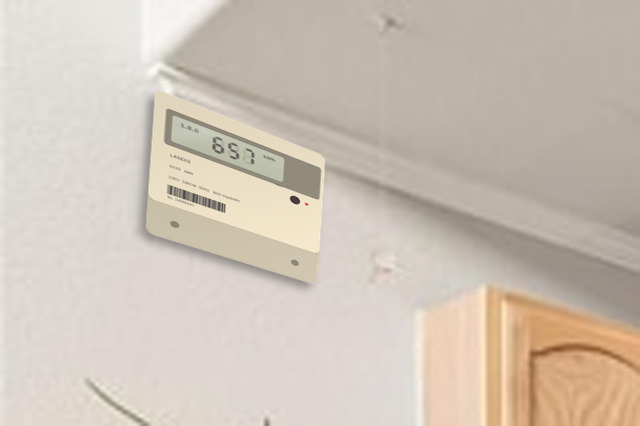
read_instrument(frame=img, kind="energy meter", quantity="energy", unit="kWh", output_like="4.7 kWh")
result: 657 kWh
